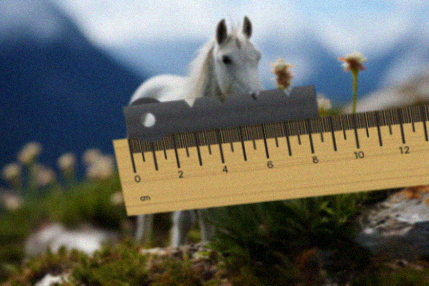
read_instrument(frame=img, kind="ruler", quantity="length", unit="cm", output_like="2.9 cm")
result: 8.5 cm
